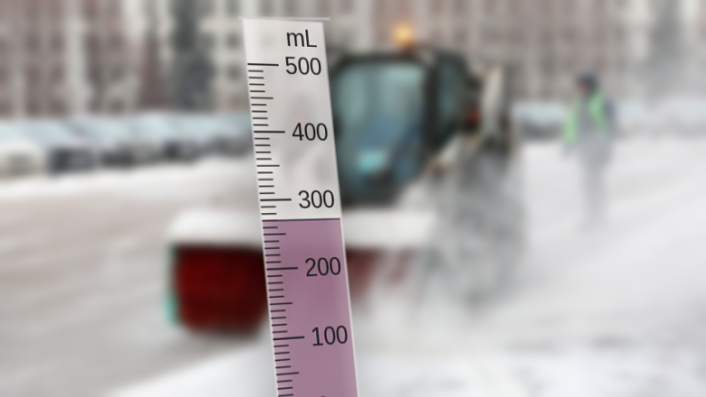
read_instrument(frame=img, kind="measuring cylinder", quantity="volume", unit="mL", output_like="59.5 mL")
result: 270 mL
